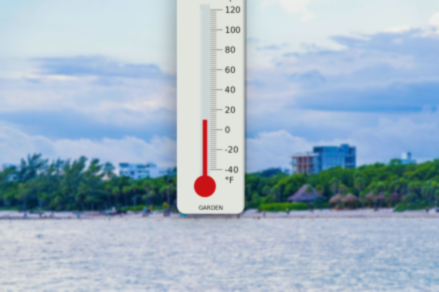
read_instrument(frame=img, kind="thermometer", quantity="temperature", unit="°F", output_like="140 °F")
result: 10 °F
